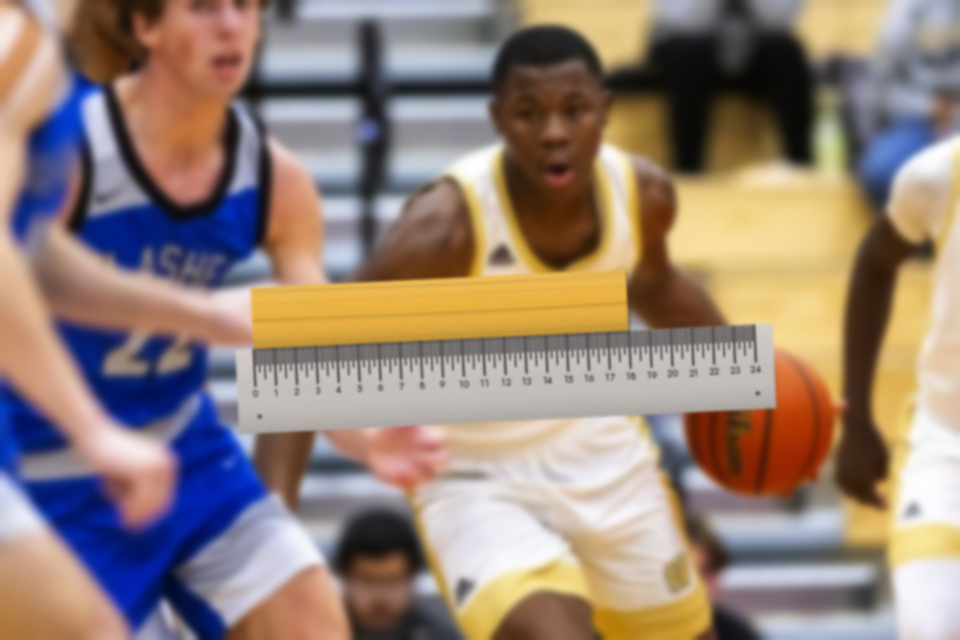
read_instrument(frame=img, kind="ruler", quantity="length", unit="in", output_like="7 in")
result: 18 in
